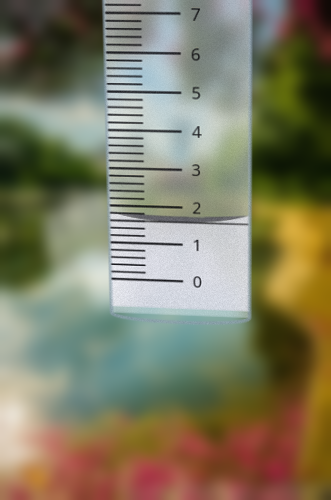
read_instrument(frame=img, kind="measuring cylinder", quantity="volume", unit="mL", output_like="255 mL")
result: 1.6 mL
